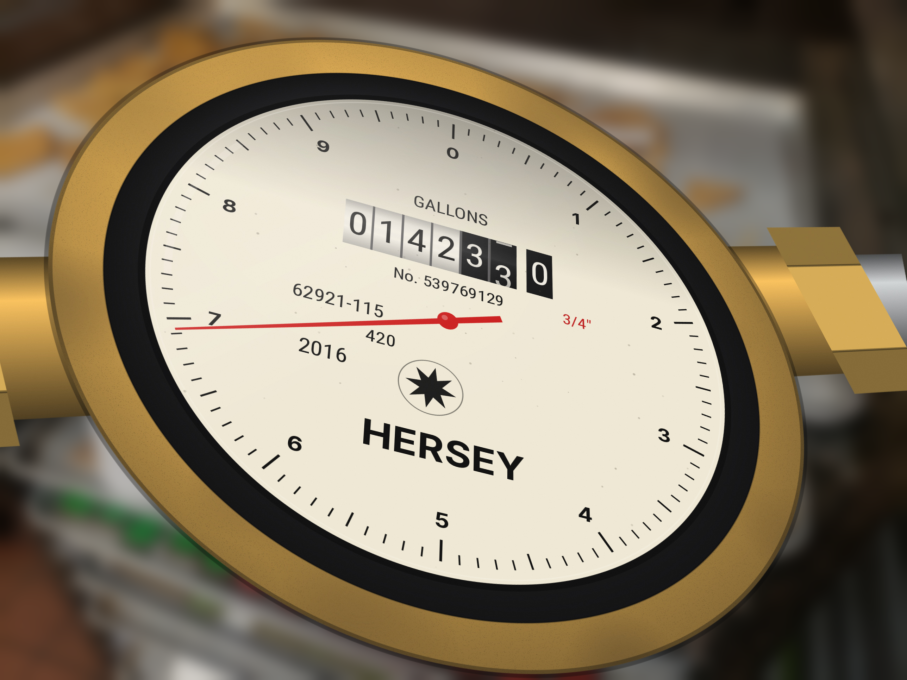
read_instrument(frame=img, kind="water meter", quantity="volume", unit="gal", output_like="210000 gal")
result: 142326.9 gal
